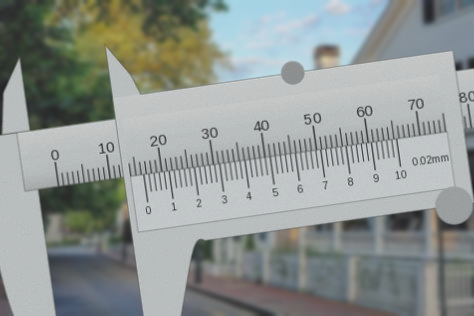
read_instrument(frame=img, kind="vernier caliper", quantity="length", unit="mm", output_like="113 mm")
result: 16.5 mm
